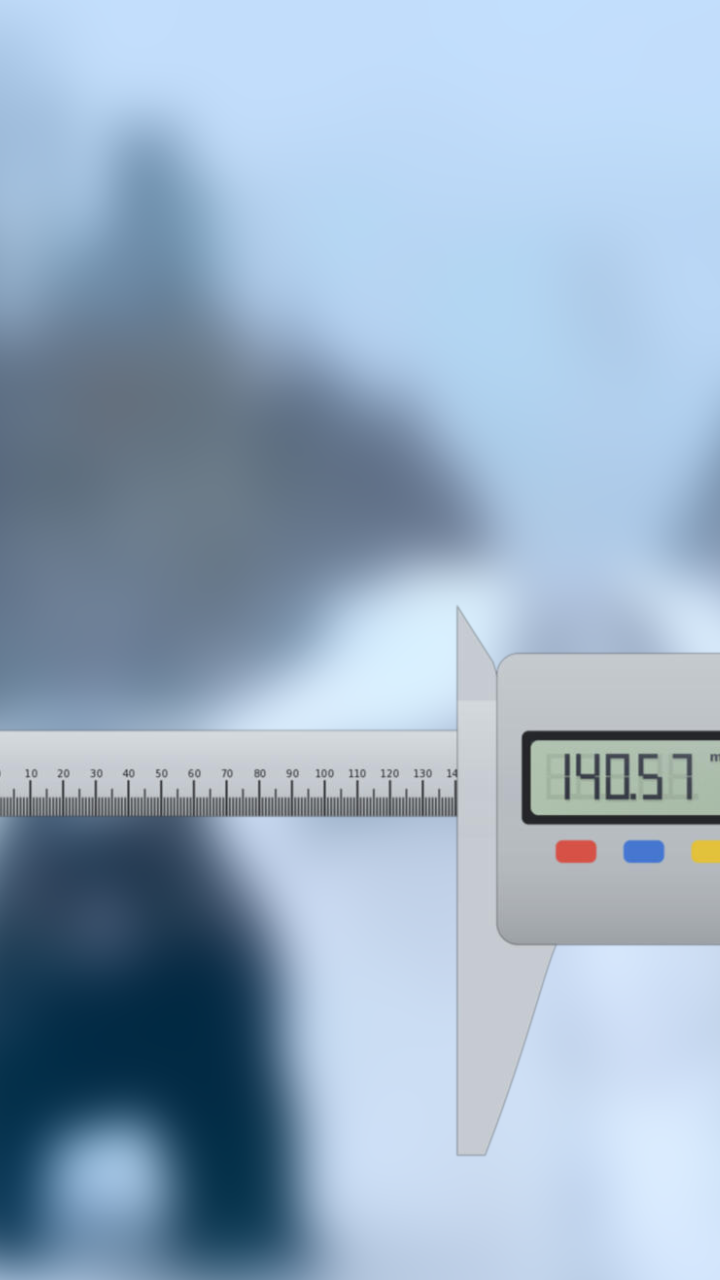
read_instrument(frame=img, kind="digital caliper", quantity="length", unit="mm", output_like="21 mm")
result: 140.57 mm
